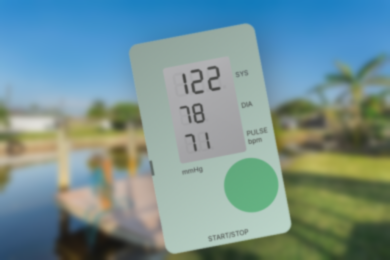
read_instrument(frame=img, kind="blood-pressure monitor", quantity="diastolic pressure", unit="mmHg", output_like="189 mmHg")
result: 78 mmHg
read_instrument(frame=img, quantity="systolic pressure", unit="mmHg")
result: 122 mmHg
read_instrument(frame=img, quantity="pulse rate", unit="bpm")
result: 71 bpm
